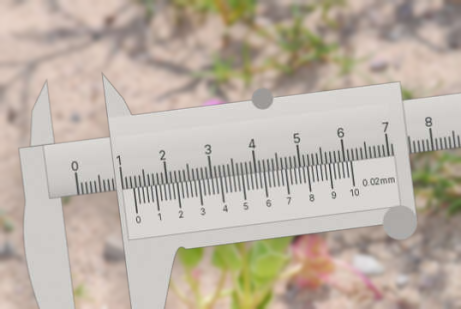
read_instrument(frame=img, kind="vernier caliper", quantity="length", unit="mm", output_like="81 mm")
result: 12.5 mm
